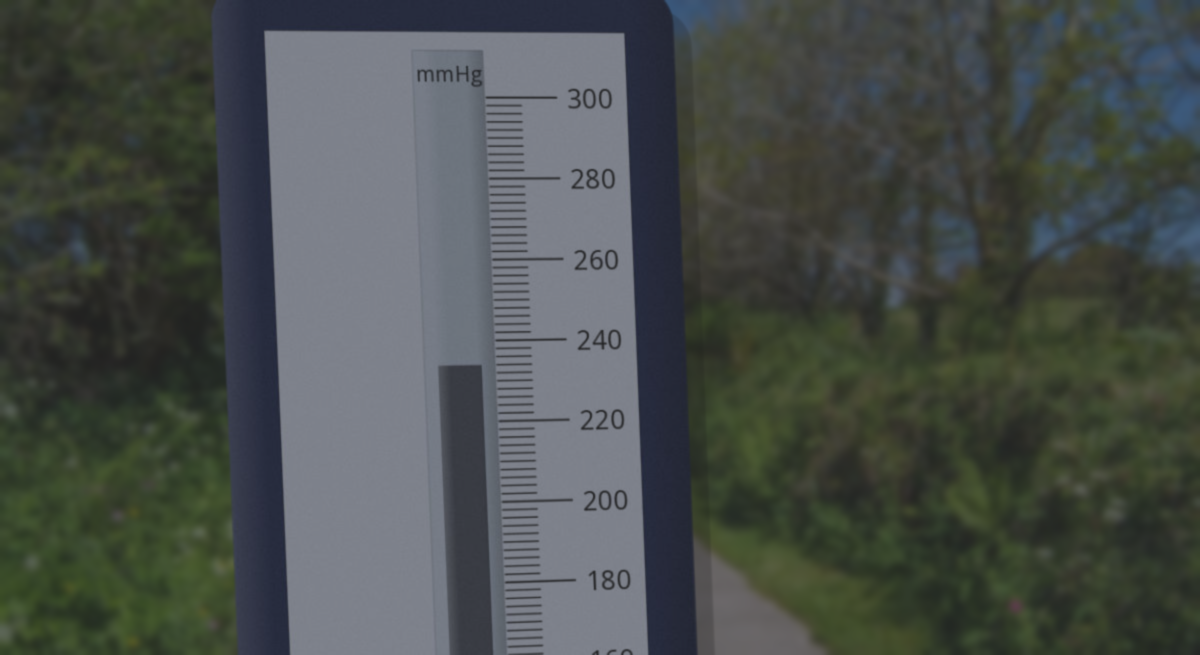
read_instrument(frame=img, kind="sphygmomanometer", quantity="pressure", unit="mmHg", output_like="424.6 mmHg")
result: 234 mmHg
